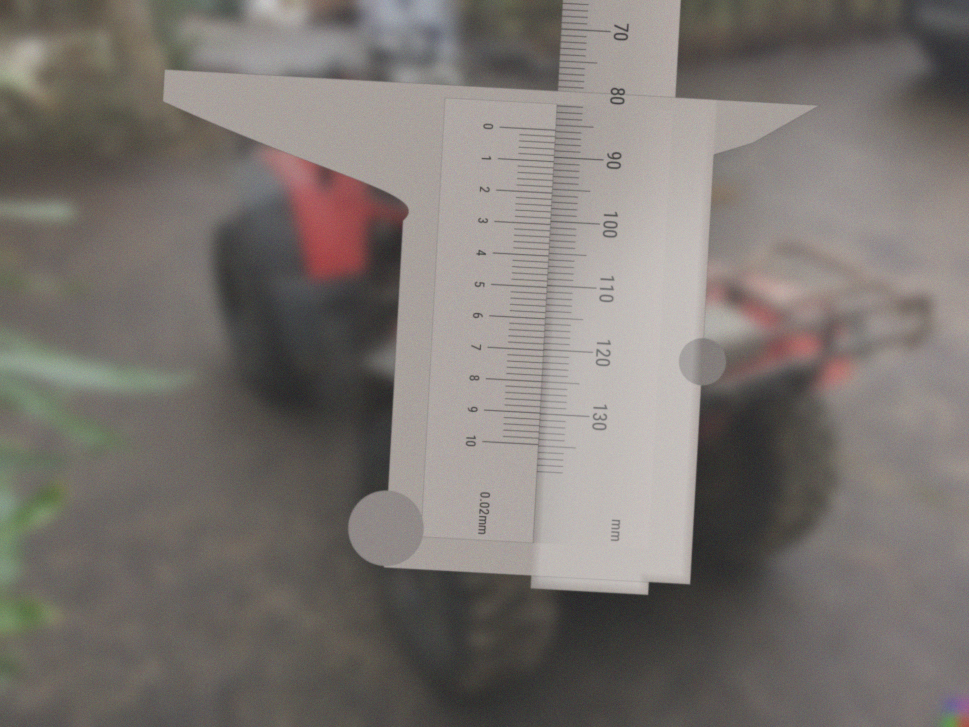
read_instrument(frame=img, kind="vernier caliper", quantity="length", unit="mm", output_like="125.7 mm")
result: 85.8 mm
